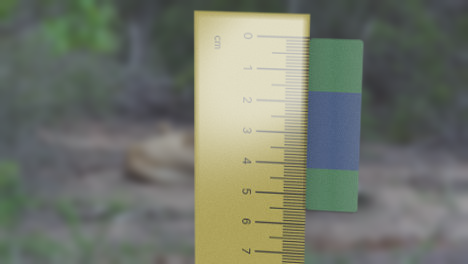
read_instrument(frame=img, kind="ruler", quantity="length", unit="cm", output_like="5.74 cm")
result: 5.5 cm
